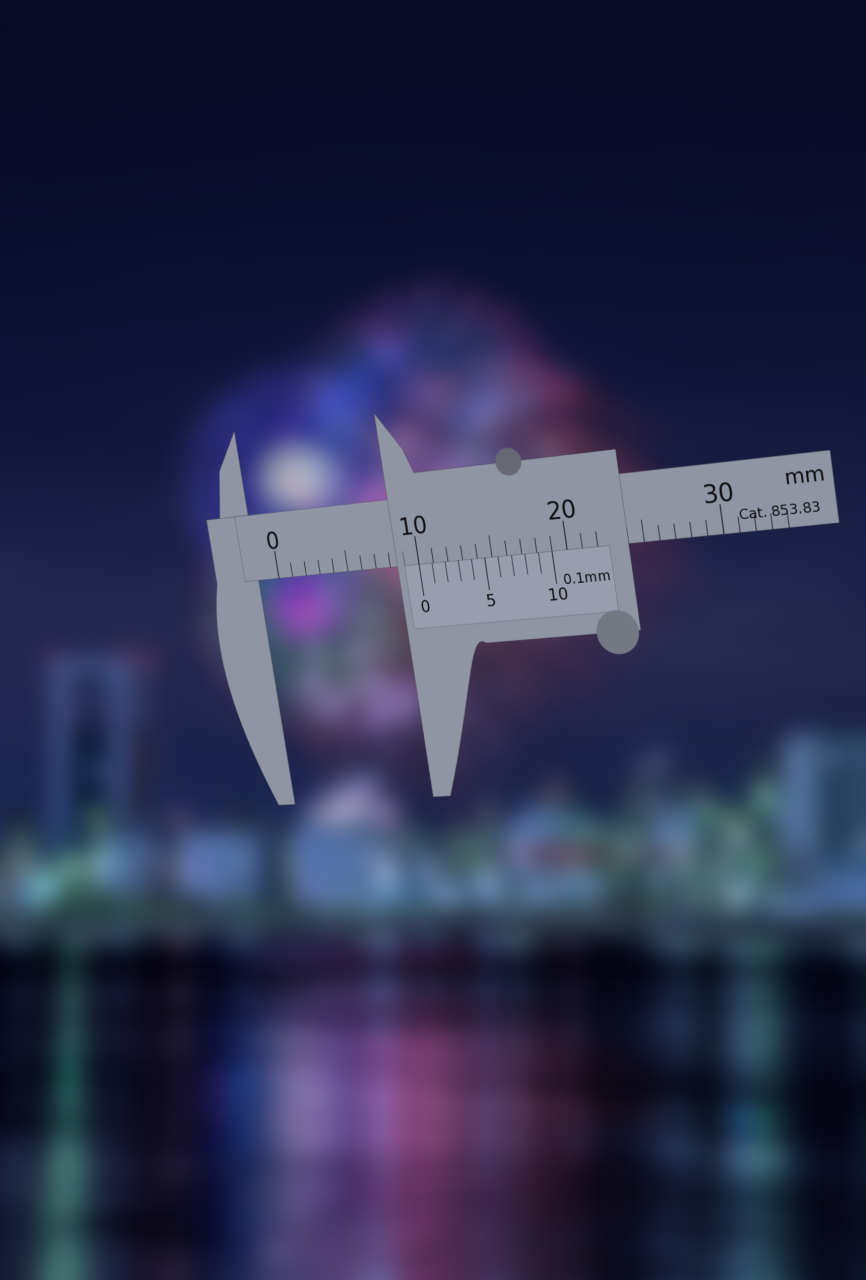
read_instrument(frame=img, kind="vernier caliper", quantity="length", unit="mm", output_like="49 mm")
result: 10.0 mm
